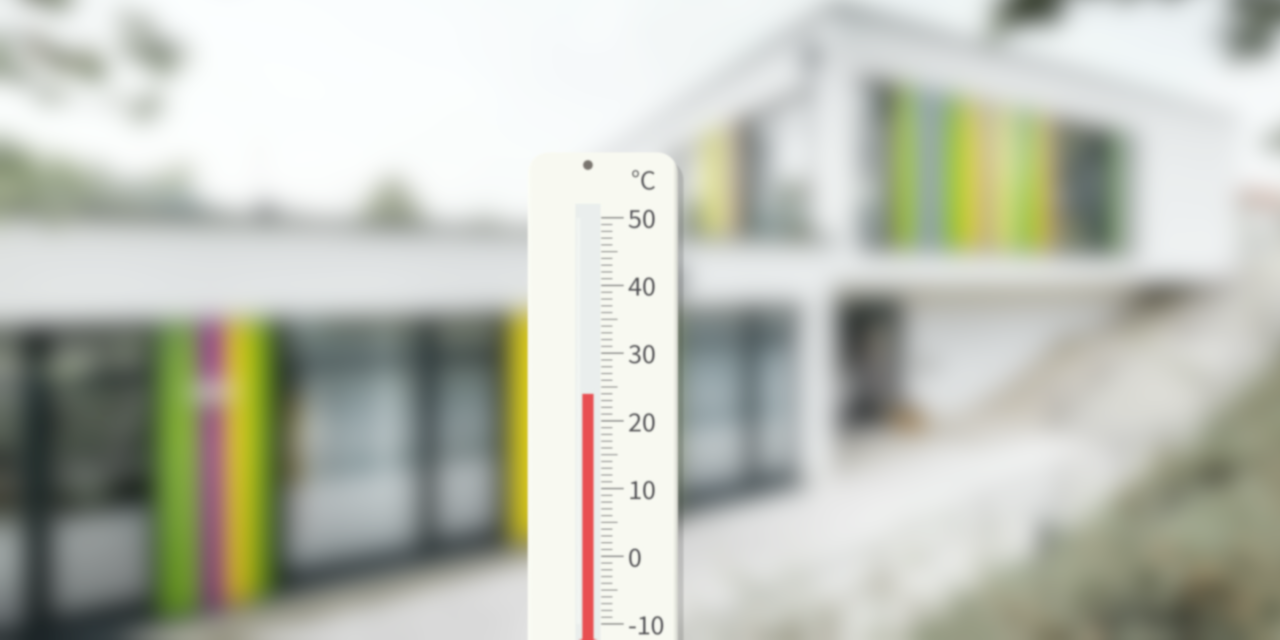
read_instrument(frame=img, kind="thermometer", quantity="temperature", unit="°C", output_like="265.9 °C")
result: 24 °C
